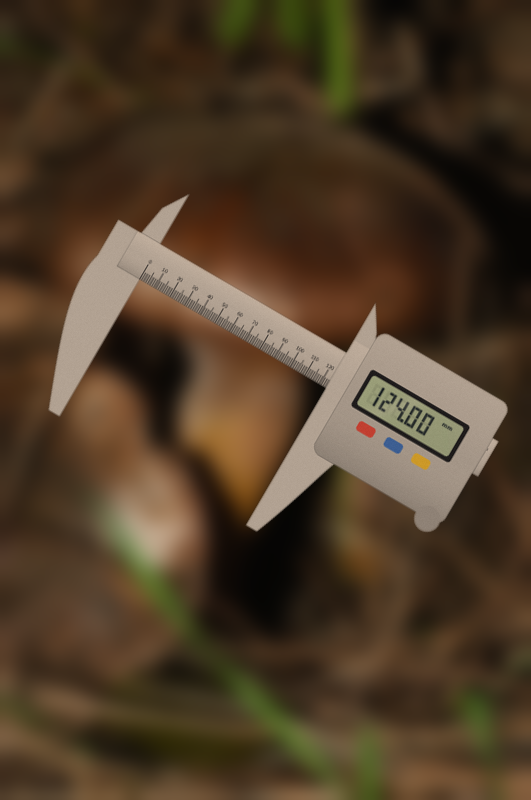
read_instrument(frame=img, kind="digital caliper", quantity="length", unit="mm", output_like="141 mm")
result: 124.00 mm
